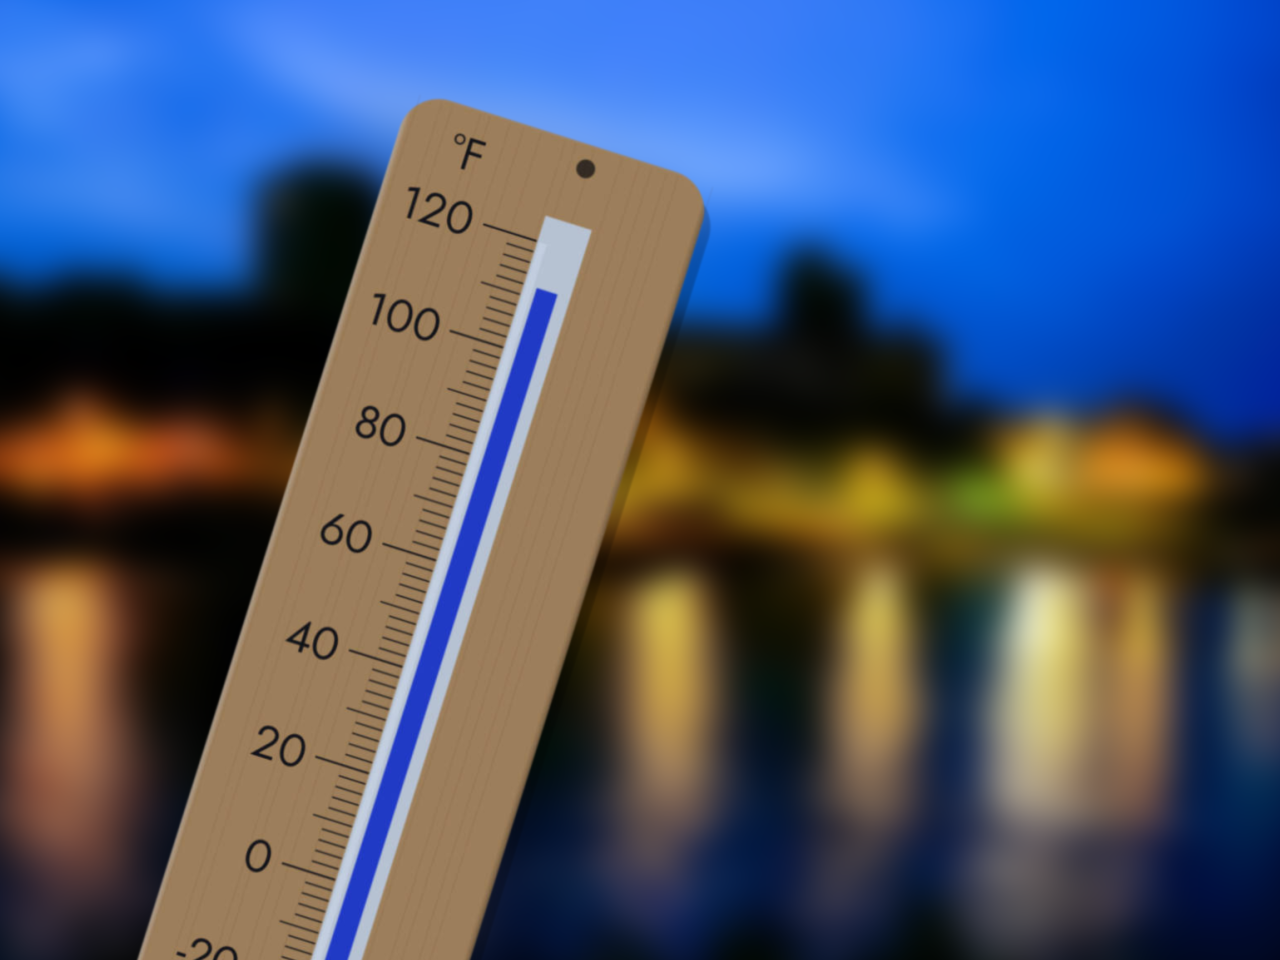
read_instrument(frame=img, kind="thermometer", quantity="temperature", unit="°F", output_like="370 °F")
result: 112 °F
